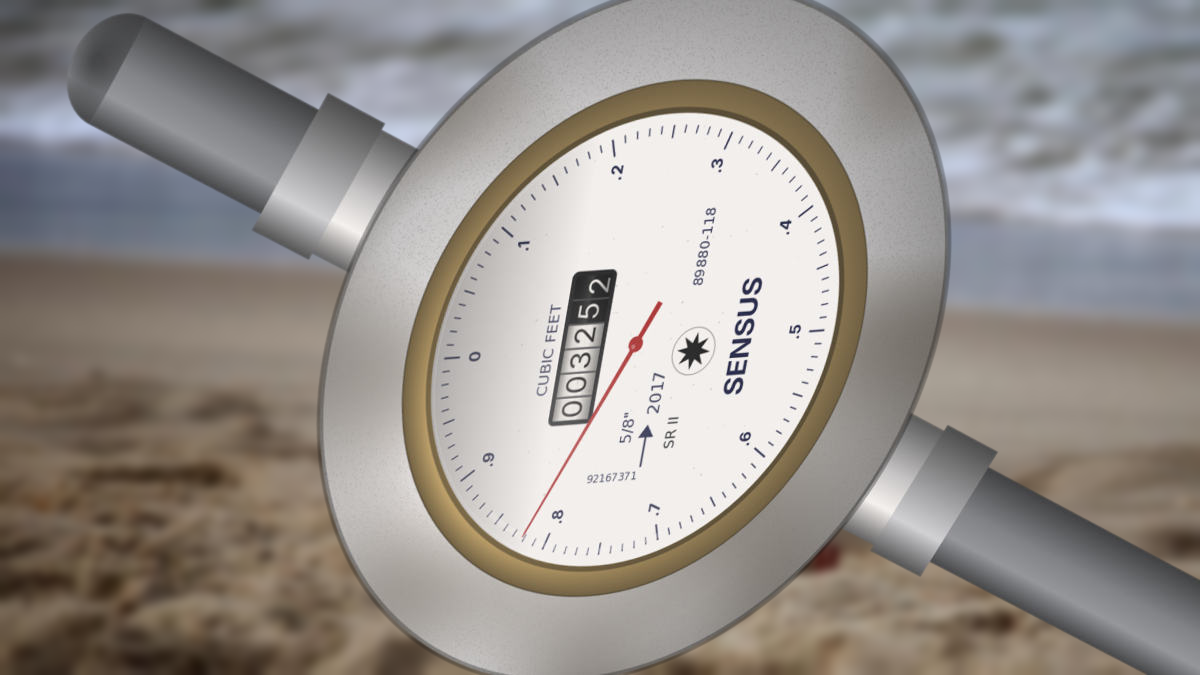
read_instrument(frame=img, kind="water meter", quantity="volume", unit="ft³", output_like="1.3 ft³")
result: 3251.82 ft³
